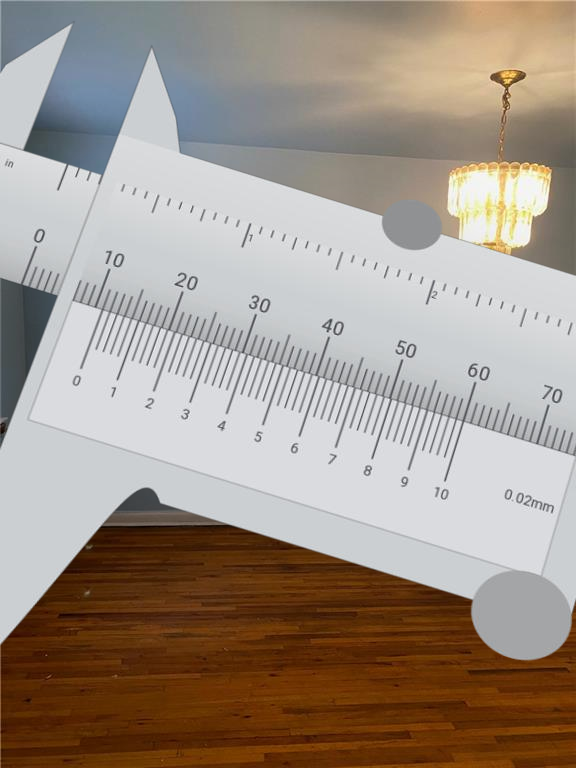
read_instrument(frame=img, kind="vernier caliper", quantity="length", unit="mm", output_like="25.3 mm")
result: 11.0 mm
